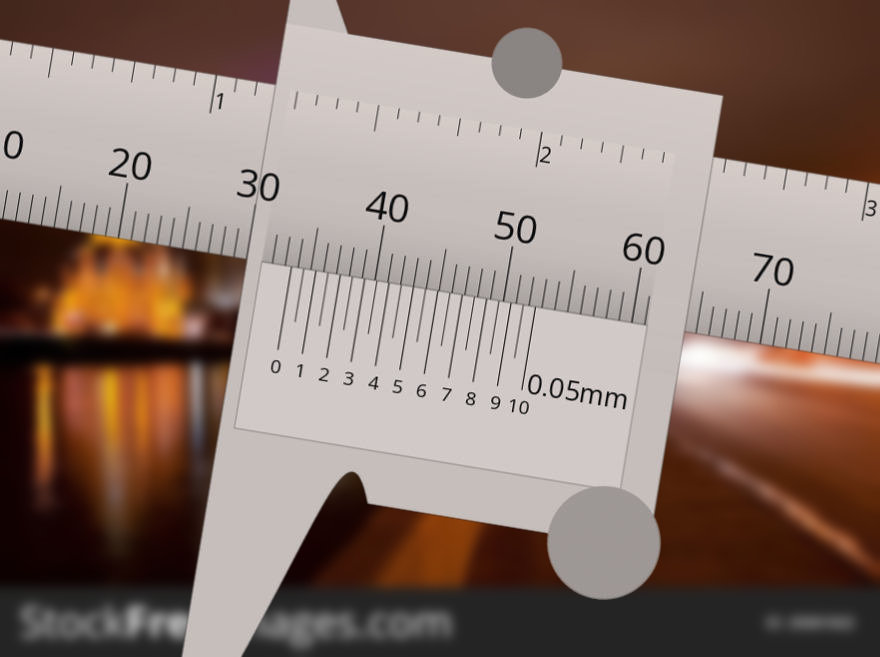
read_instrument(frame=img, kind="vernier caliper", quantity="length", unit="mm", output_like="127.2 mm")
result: 33.5 mm
